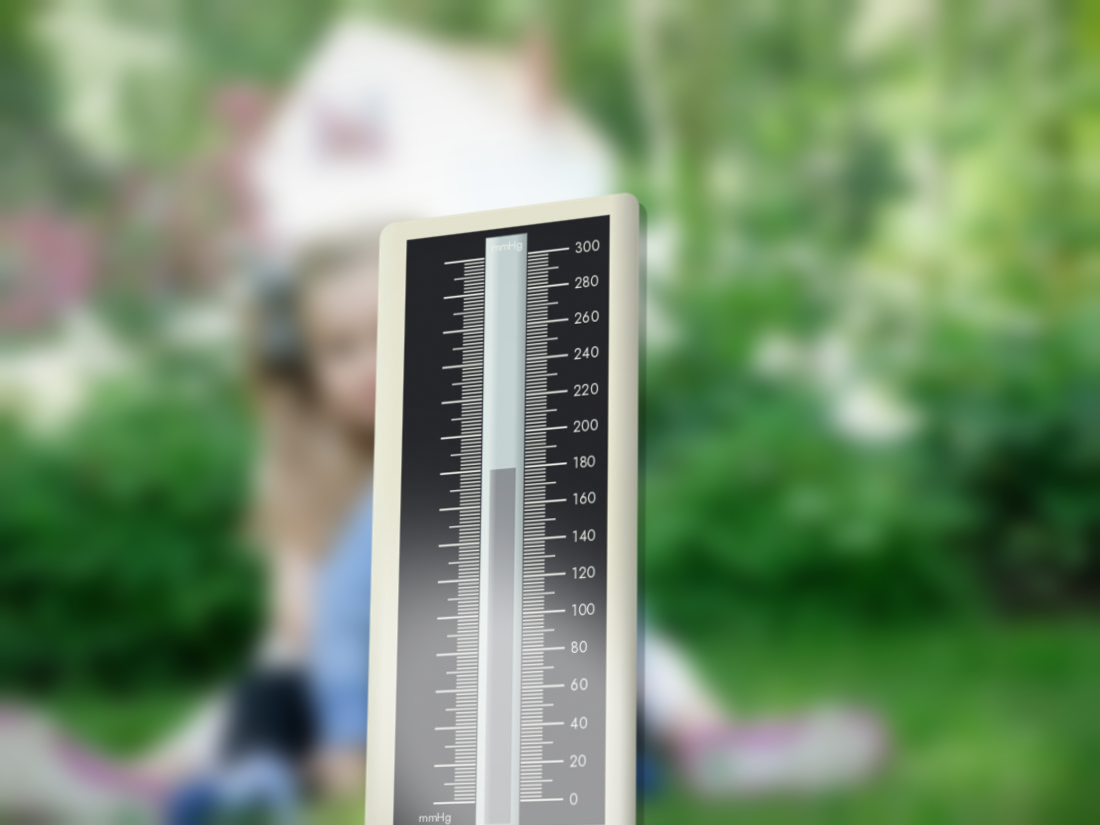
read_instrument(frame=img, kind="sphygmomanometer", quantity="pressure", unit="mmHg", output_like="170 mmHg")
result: 180 mmHg
